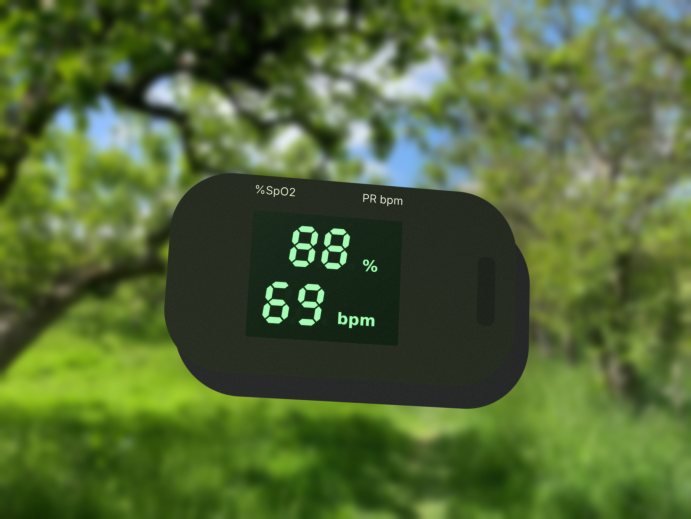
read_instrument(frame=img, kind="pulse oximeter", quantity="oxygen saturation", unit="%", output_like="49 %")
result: 88 %
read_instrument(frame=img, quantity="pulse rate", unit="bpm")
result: 69 bpm
